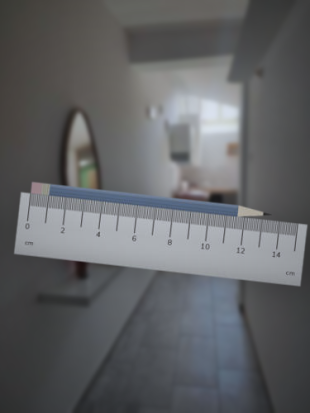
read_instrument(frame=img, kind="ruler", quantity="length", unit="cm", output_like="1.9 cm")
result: 13.5 cm
